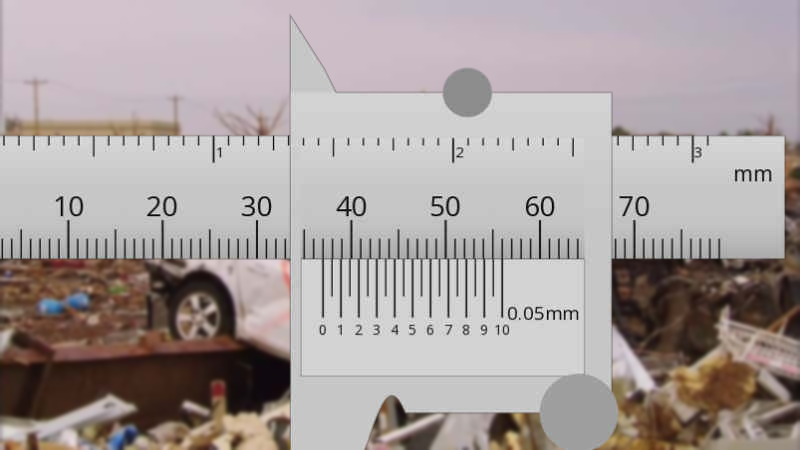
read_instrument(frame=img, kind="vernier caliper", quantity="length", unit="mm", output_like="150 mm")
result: 37.0 mm
